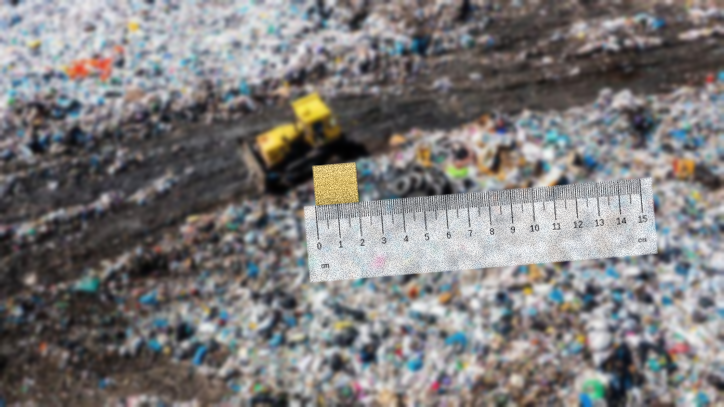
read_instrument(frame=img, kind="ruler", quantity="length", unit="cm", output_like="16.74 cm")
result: 2 cm
